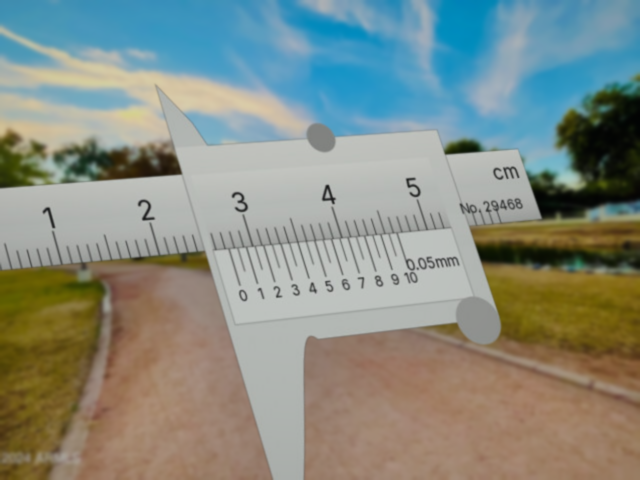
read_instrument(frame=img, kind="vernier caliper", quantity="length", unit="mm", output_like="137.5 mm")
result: 27.4 mm
